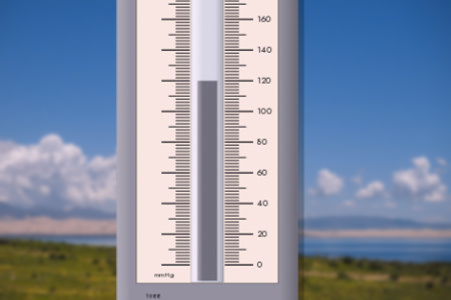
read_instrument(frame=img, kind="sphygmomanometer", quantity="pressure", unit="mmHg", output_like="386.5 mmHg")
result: 120 mmHg
